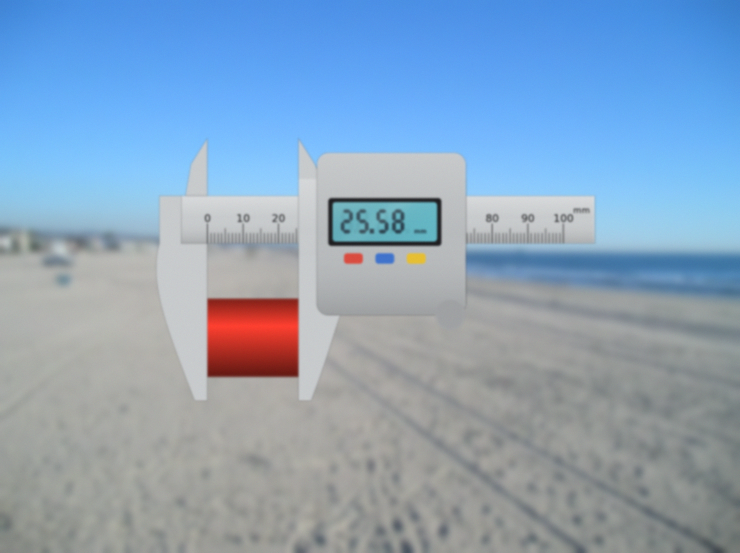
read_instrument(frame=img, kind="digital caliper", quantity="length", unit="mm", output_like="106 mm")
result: 25.58 mm
